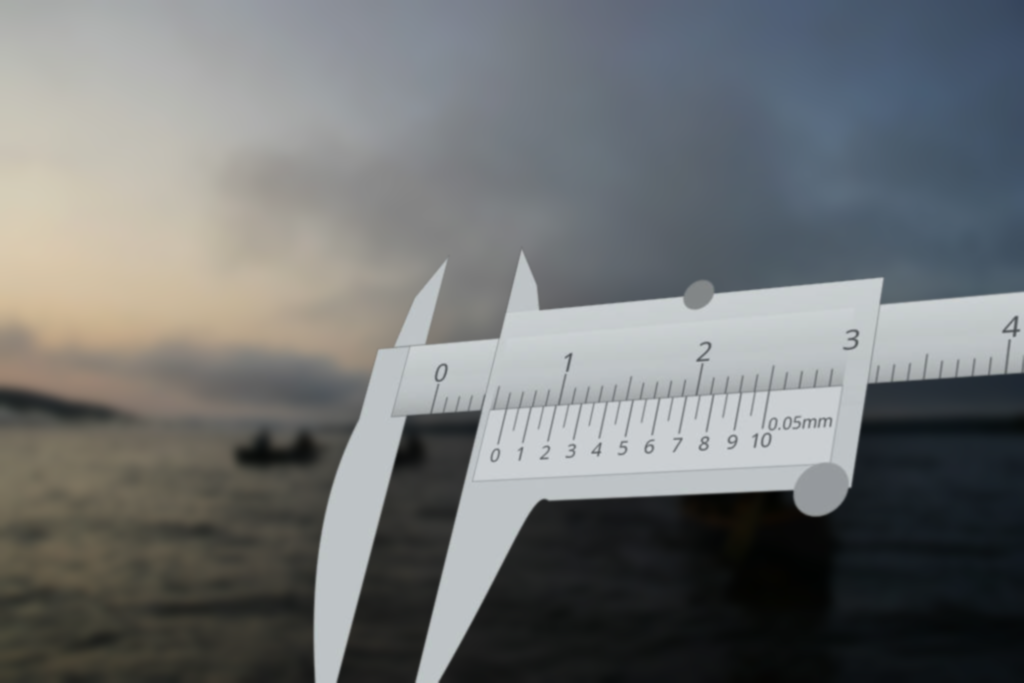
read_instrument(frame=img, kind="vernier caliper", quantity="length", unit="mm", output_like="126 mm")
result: 6.0 mm
